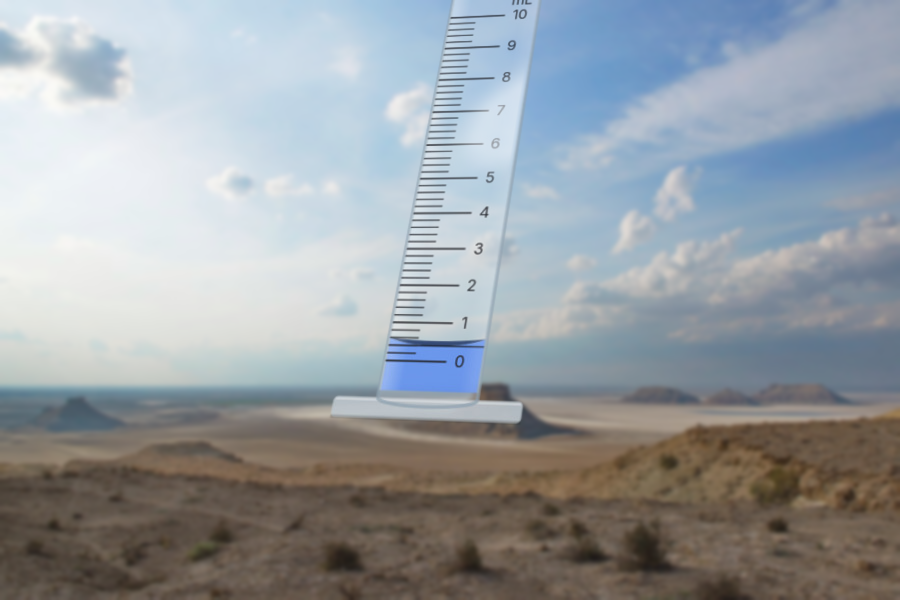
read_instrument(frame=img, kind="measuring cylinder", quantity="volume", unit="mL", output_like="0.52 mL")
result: 0.4 mL
